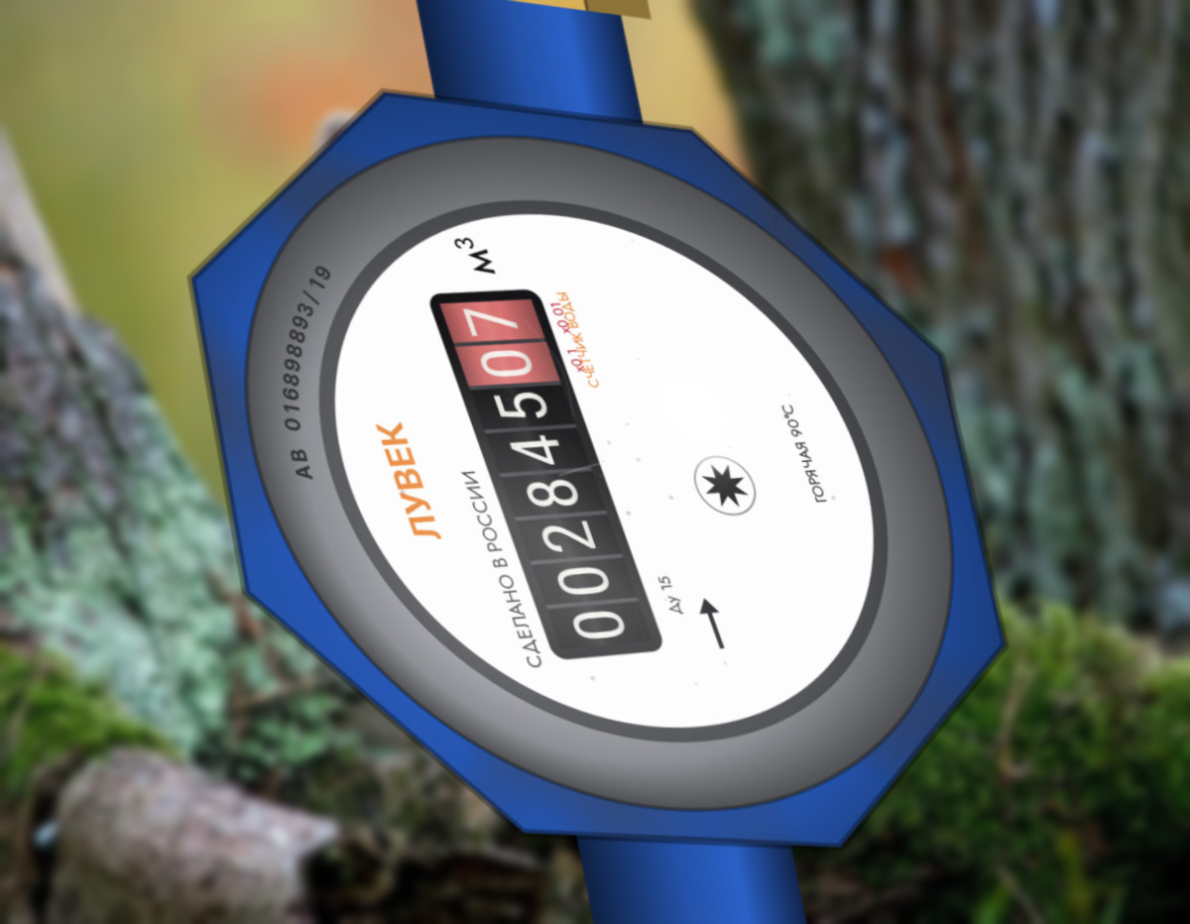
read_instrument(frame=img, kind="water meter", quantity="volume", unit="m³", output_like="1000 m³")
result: 2845.07 m³
